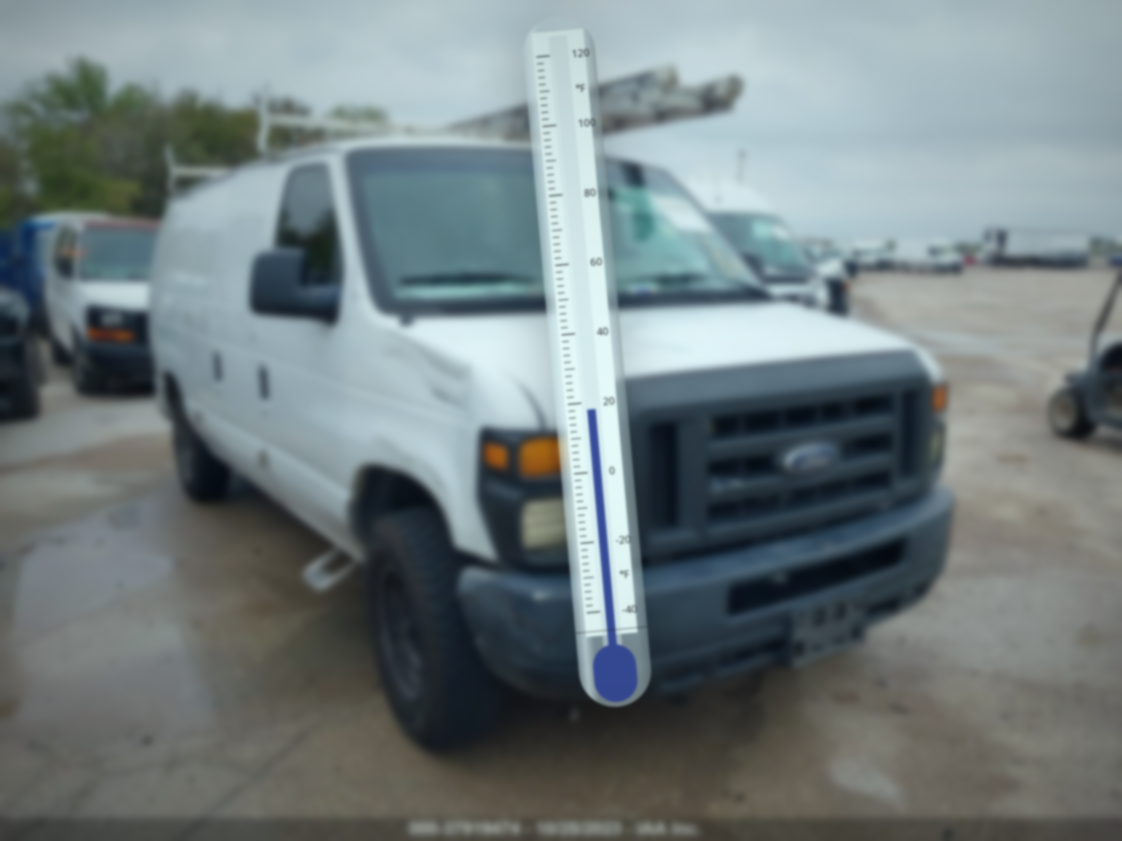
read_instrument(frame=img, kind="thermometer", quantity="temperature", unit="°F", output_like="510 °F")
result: 18 °F
